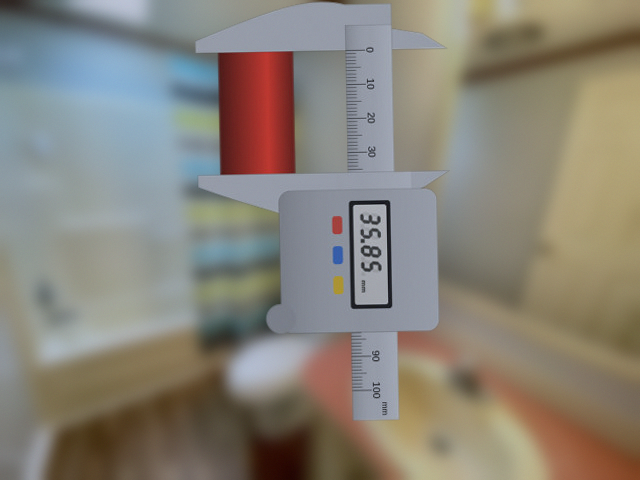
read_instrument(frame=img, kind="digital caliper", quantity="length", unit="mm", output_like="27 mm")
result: 35.85 mm
